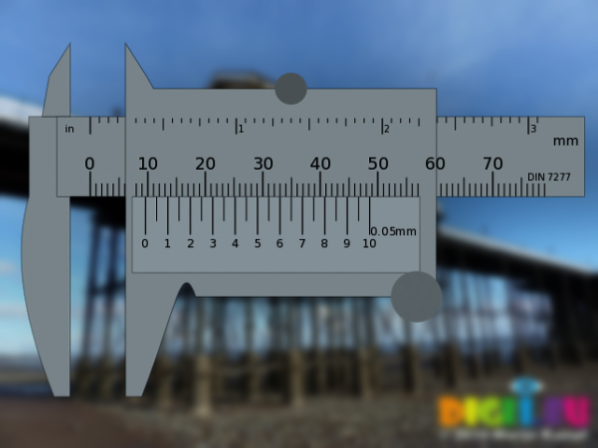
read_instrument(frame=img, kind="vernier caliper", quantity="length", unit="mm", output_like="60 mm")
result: 9.6 mm
